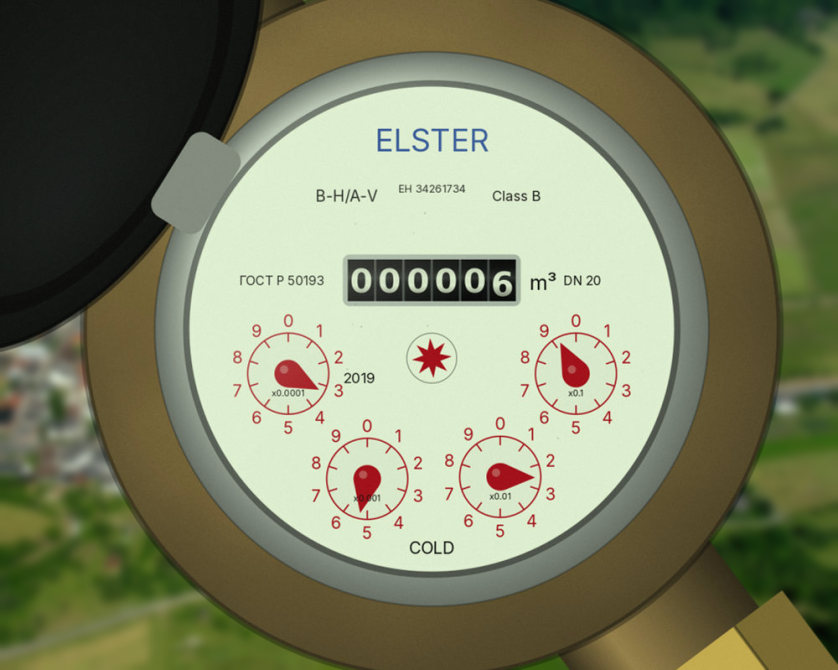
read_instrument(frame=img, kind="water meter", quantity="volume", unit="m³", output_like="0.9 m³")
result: 5.9253 m³
